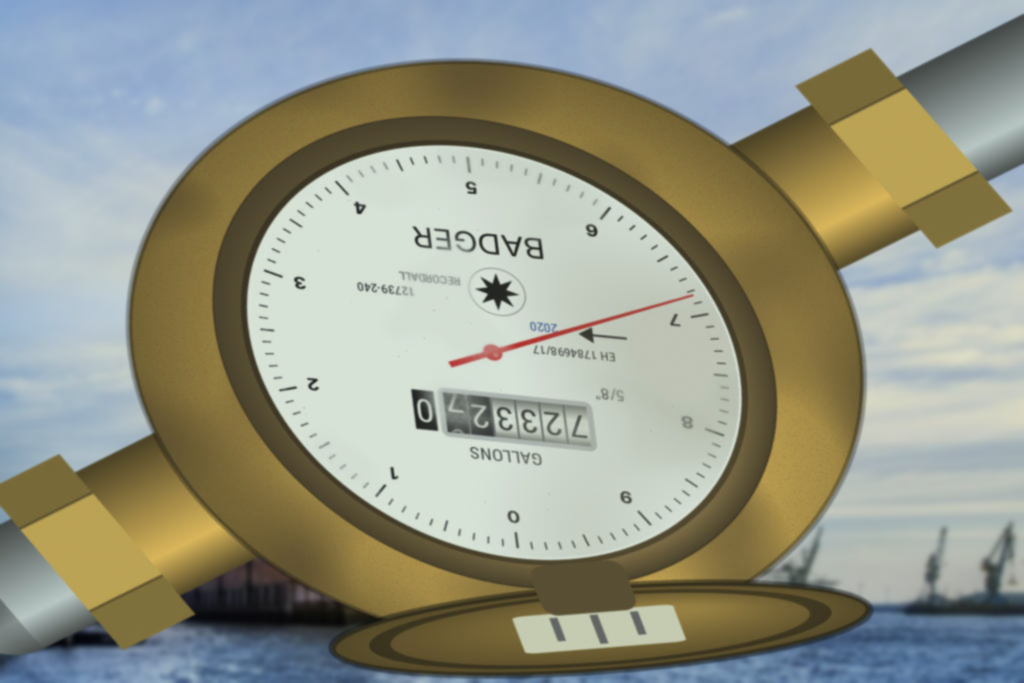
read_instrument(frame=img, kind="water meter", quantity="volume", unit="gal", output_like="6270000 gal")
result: 7233266.8 gal
